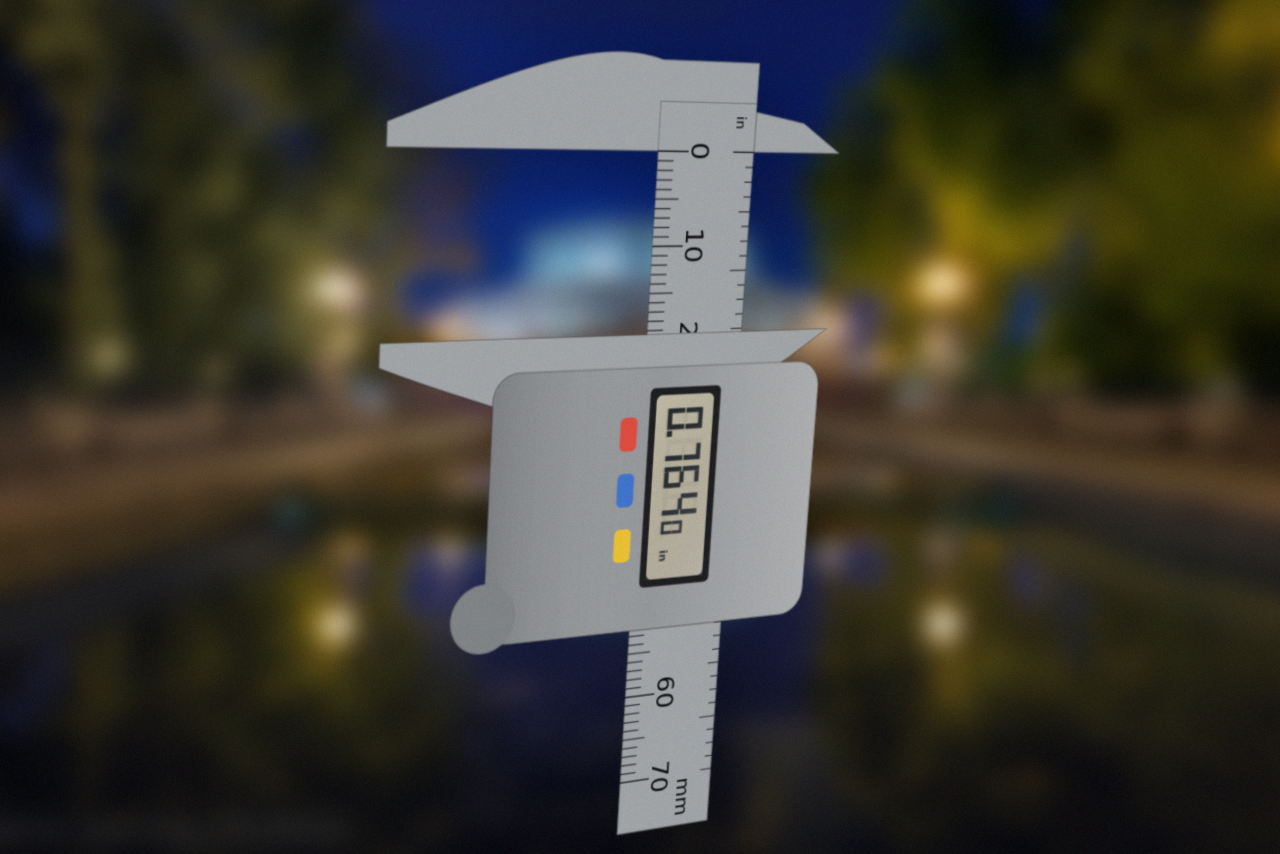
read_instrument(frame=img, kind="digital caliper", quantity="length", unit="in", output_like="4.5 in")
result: 0.7640 in
